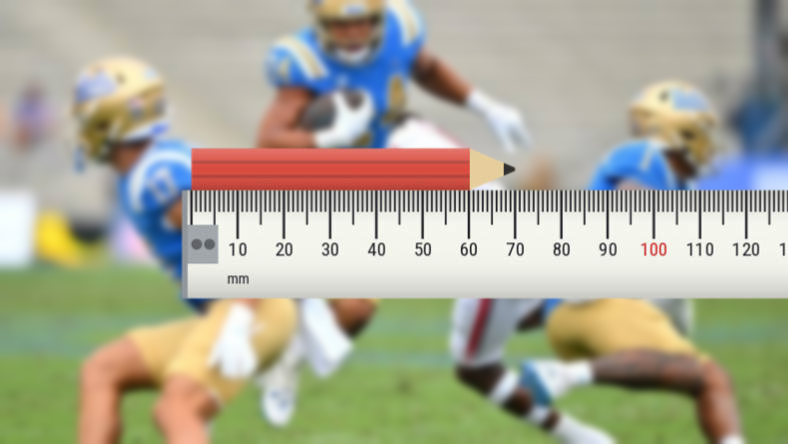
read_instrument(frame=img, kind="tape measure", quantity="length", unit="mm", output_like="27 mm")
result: 70 mm
